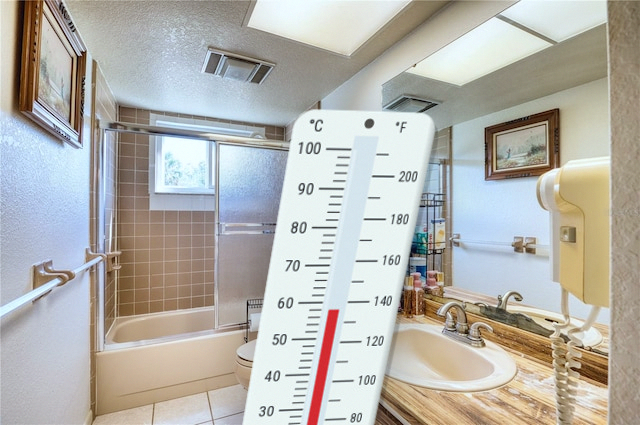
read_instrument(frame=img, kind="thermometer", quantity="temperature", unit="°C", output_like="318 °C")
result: 58 °C
